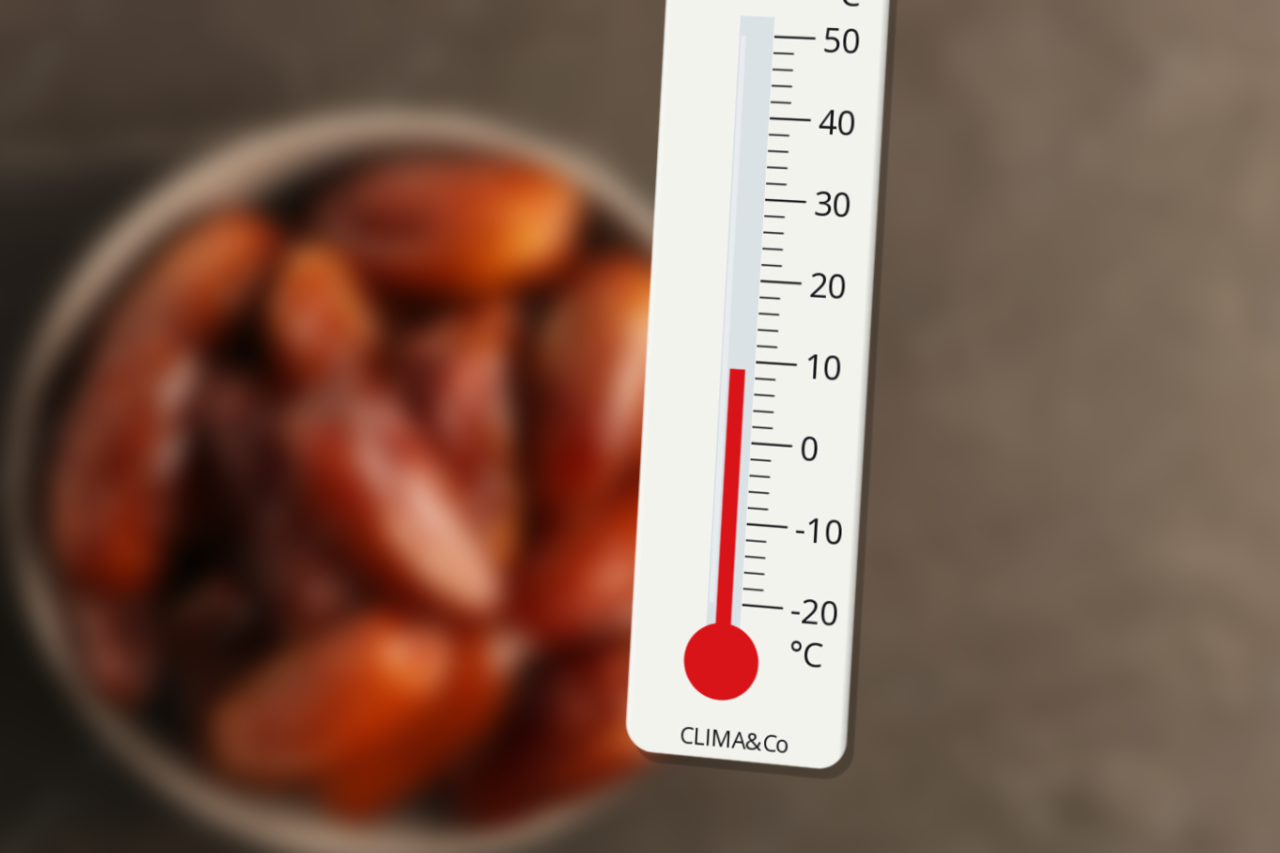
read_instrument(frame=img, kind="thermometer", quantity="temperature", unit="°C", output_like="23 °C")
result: 9 °C
